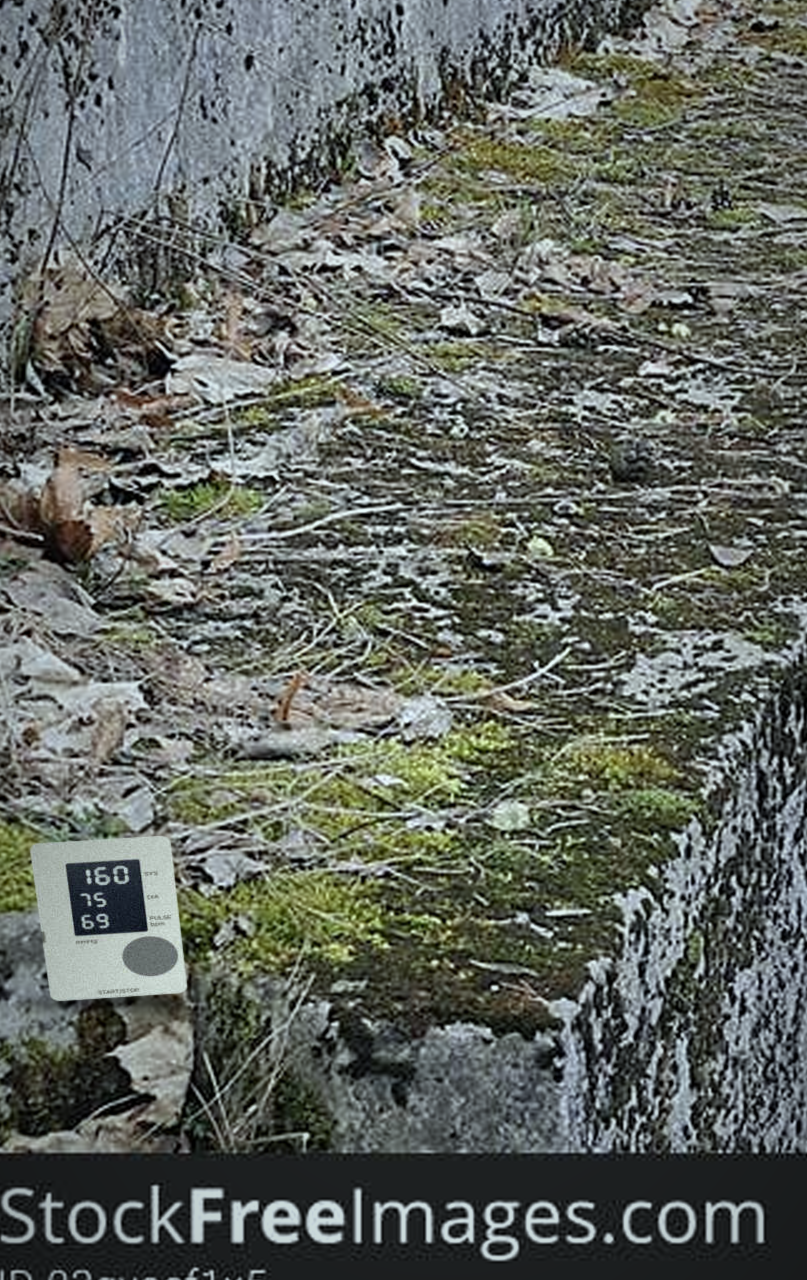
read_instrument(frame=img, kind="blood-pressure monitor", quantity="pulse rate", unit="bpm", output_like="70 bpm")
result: 69 bpm
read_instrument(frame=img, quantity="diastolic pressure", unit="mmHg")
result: 75 mmHg
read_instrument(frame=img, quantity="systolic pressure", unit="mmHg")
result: 160 mmHg
